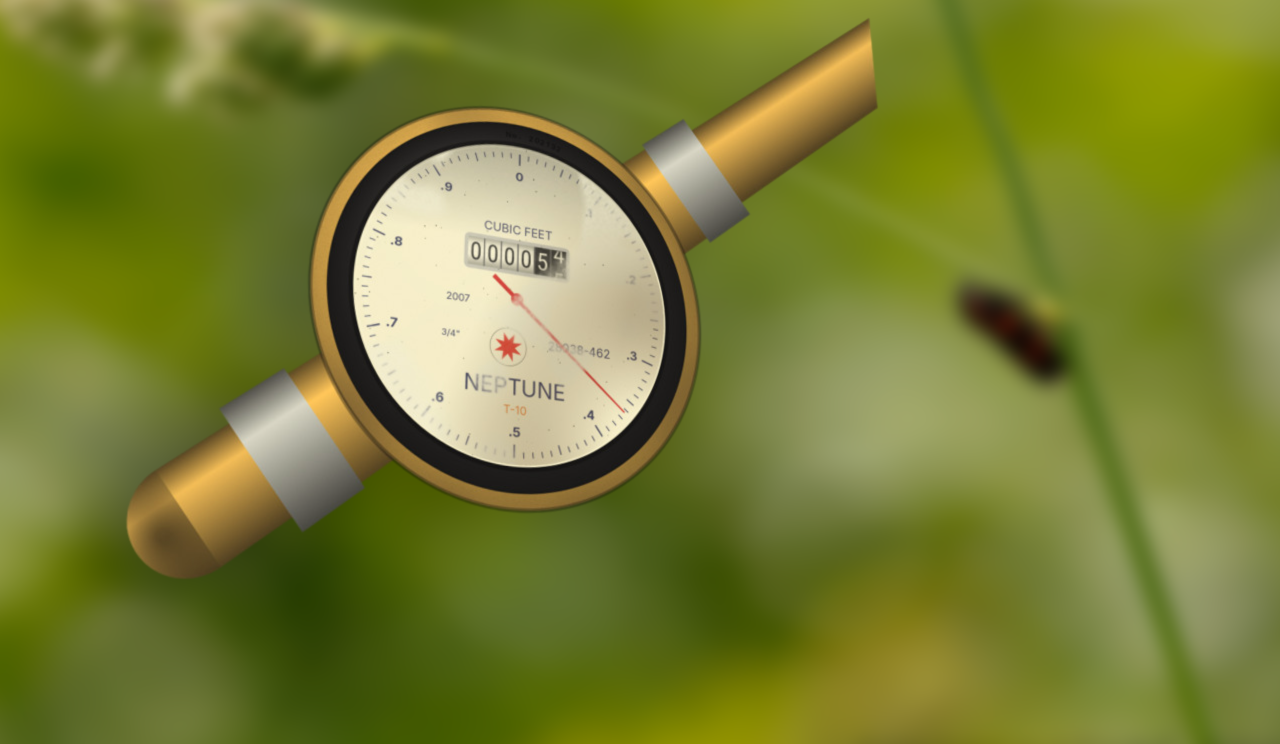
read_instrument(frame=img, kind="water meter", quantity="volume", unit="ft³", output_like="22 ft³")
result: 54.36 ft³
